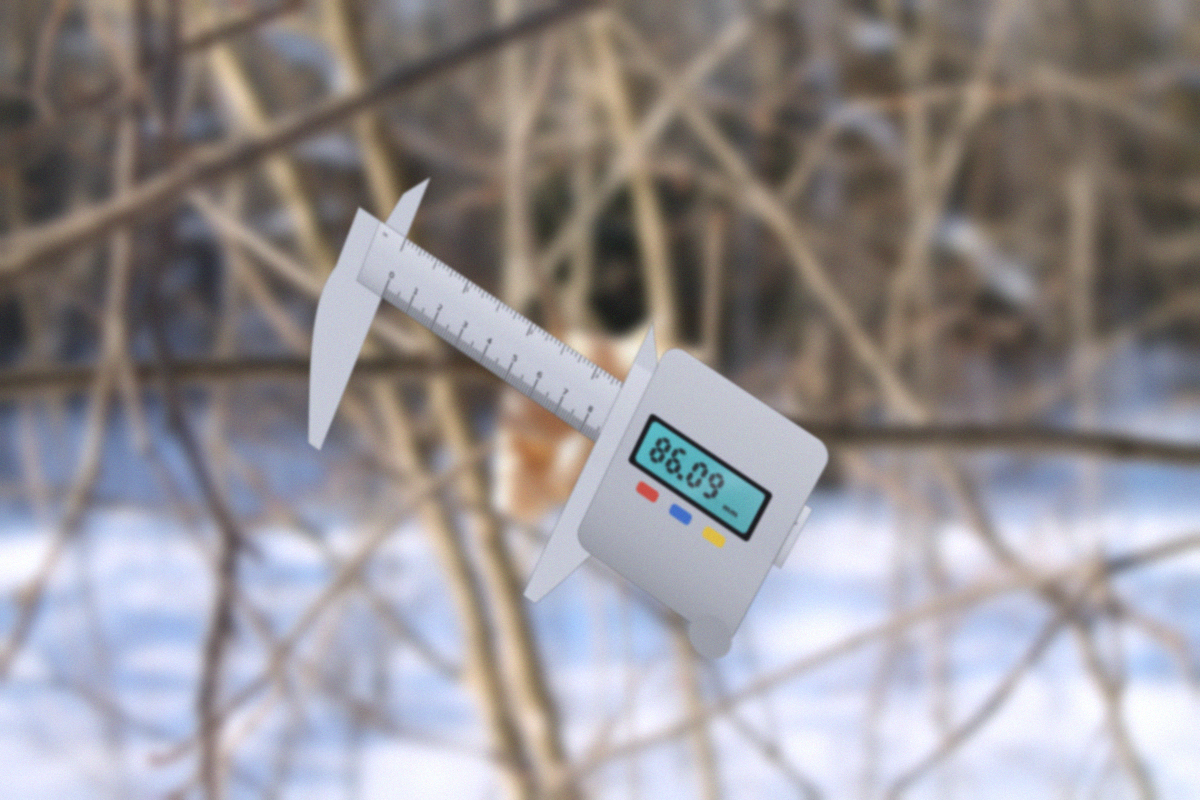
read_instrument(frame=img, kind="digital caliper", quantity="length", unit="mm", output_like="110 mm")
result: 86.09 mm
